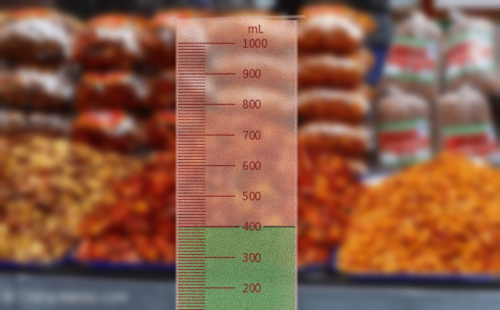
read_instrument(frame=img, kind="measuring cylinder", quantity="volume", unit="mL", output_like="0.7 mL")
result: 400 mL
